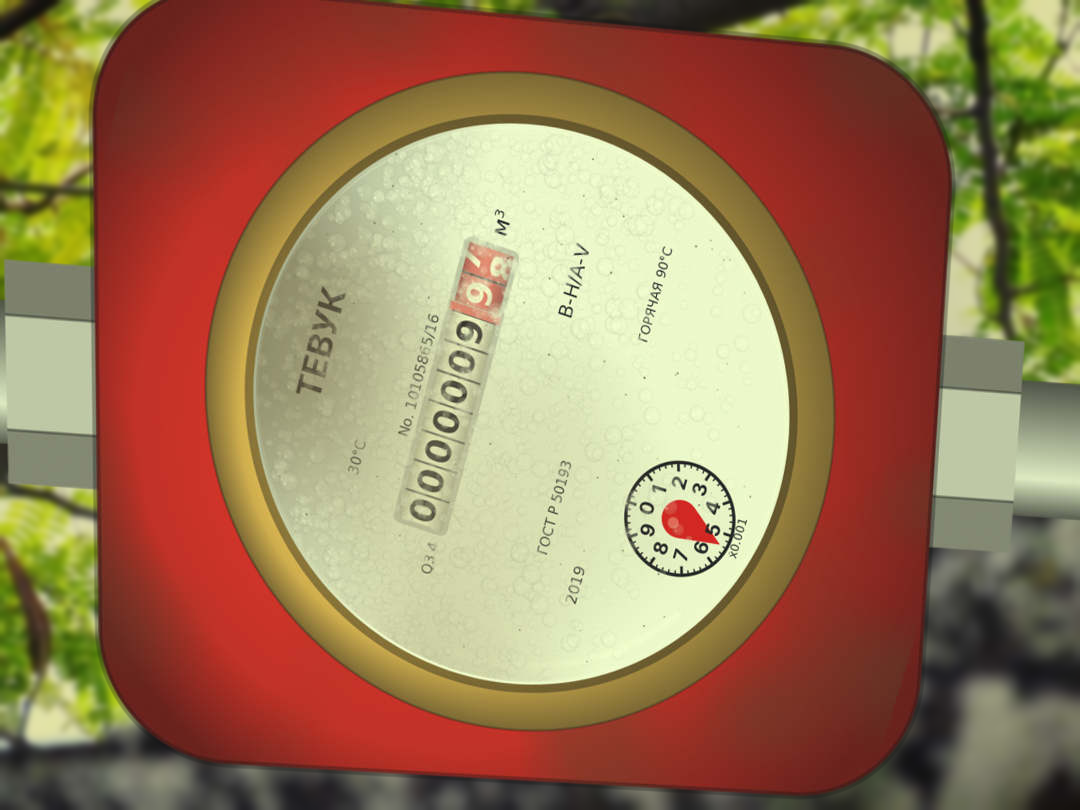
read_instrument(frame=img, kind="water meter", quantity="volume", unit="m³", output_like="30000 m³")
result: 9.975 m³
